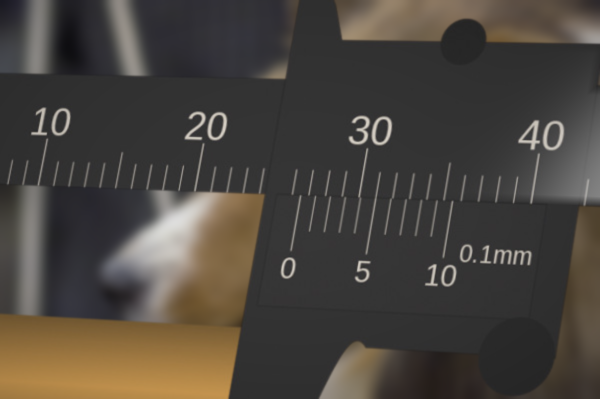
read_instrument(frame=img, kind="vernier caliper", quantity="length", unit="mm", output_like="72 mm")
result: 26.5 mm
